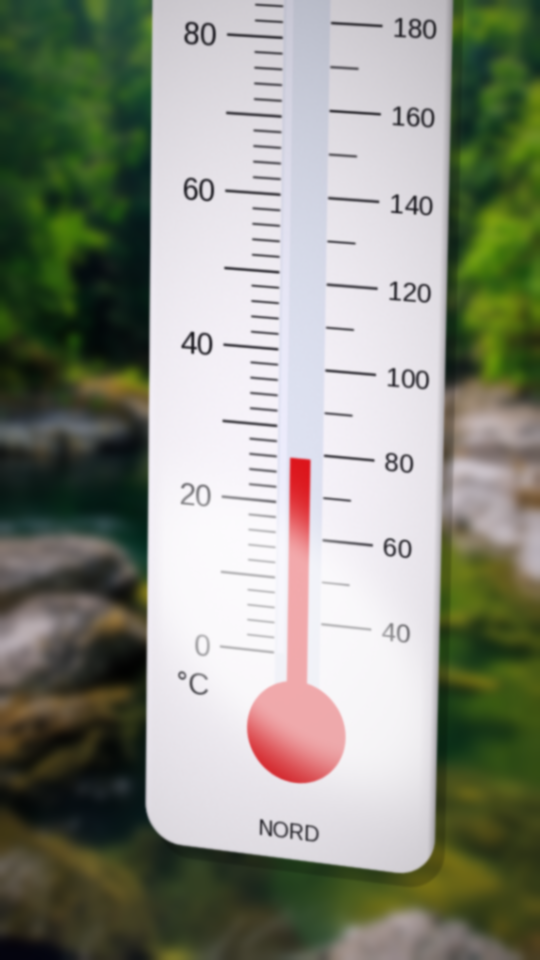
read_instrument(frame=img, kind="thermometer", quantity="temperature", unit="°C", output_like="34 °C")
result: 26 °C
